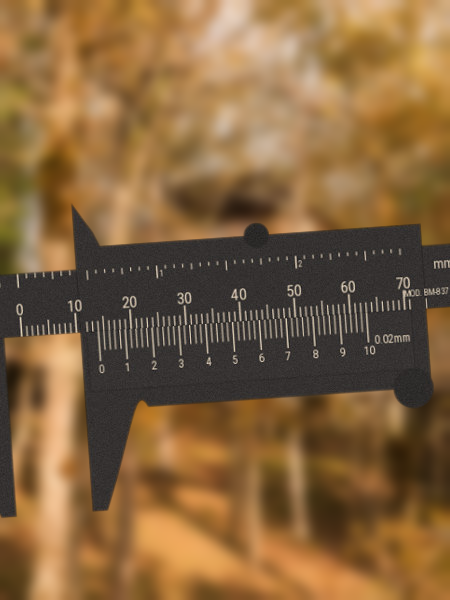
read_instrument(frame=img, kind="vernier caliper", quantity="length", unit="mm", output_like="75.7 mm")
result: 14.0 mm
